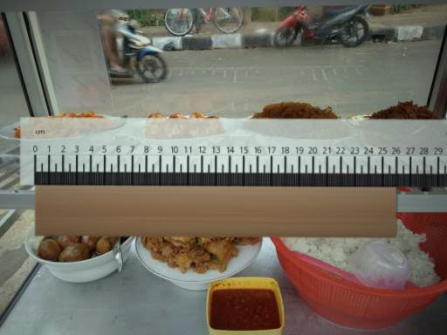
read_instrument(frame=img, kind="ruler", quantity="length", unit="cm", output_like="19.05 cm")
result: 26 cm
